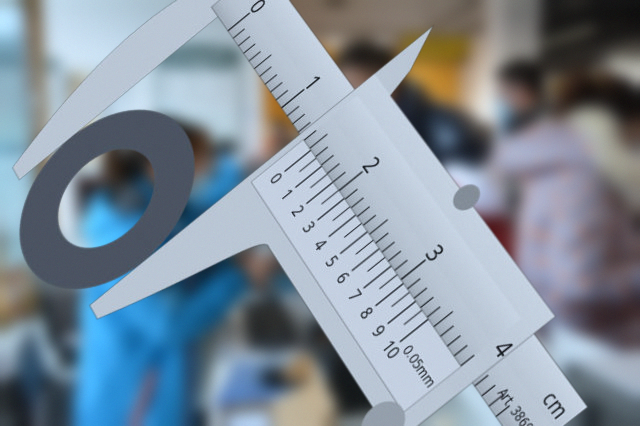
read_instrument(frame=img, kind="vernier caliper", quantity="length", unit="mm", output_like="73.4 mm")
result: 15.2 mm
